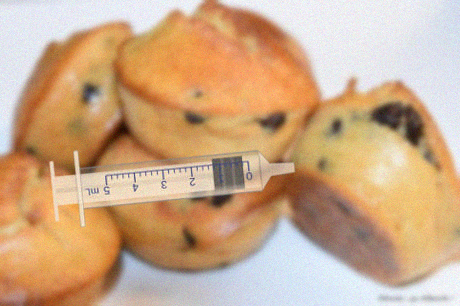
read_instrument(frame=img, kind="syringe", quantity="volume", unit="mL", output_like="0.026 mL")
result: 0.2 mL
